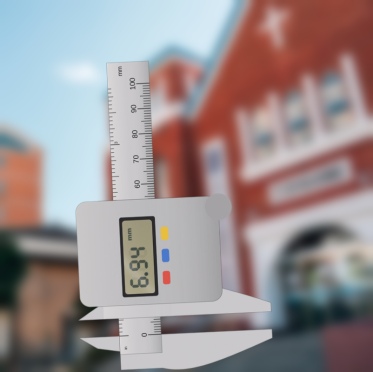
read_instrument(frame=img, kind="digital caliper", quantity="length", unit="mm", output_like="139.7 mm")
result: 6.94 mm
